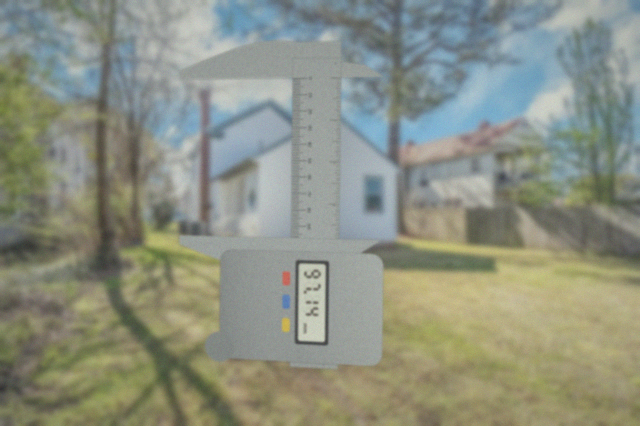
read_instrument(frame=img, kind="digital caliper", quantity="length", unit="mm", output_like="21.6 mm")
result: 97.14 mm
